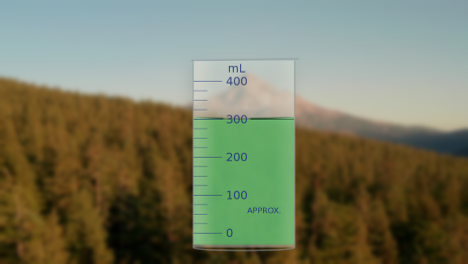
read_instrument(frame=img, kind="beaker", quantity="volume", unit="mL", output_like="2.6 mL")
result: 300 mL
